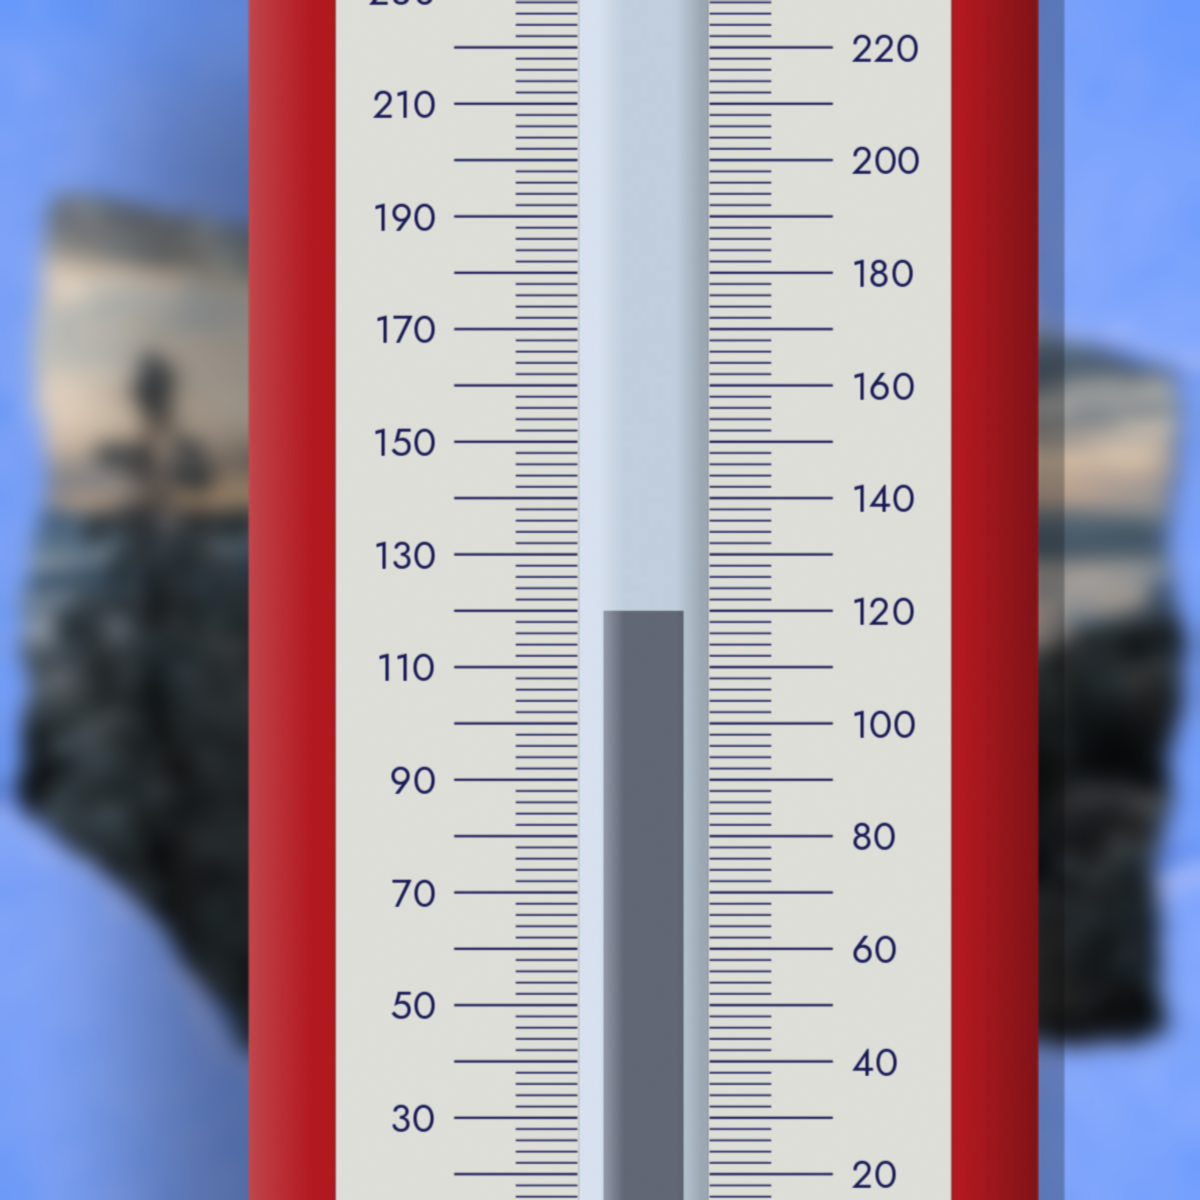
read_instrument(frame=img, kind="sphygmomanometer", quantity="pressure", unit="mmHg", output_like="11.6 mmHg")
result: 120 mmHg
